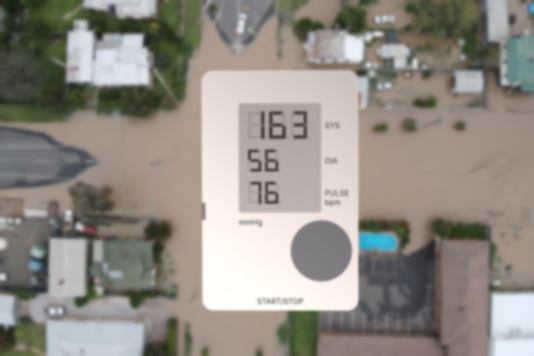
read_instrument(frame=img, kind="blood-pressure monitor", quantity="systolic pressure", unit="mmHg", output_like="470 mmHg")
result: 163 mmHg
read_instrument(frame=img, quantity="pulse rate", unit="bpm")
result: 76 bpm
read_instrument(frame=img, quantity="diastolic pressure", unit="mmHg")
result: 56 mmHg
